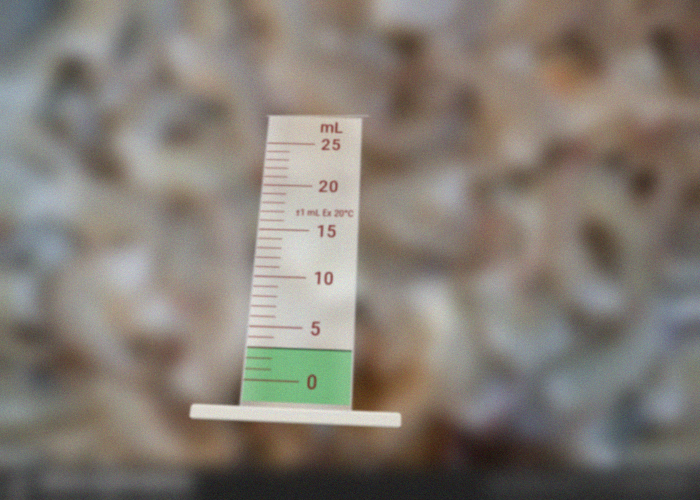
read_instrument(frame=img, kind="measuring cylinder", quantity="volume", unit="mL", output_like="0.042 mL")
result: 3 mL
